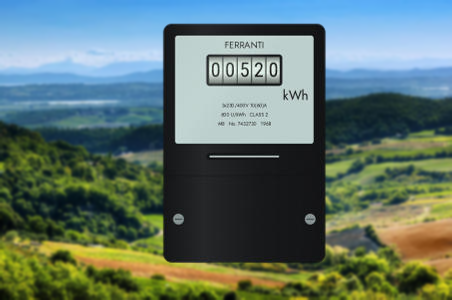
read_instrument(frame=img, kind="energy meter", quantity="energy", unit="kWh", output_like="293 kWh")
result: 520 kWh
